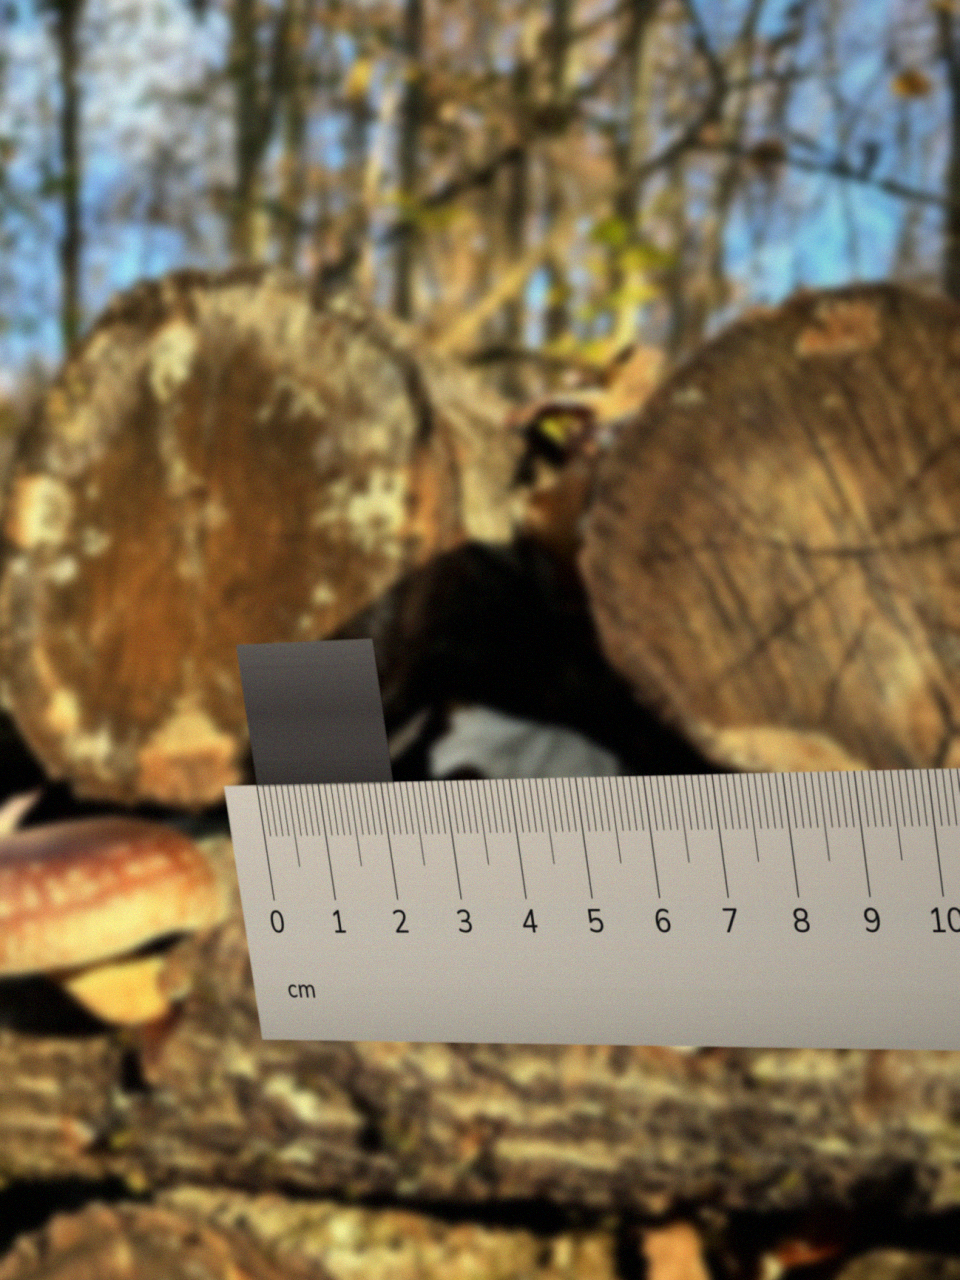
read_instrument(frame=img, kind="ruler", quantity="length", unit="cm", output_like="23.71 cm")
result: 2.2 cm
